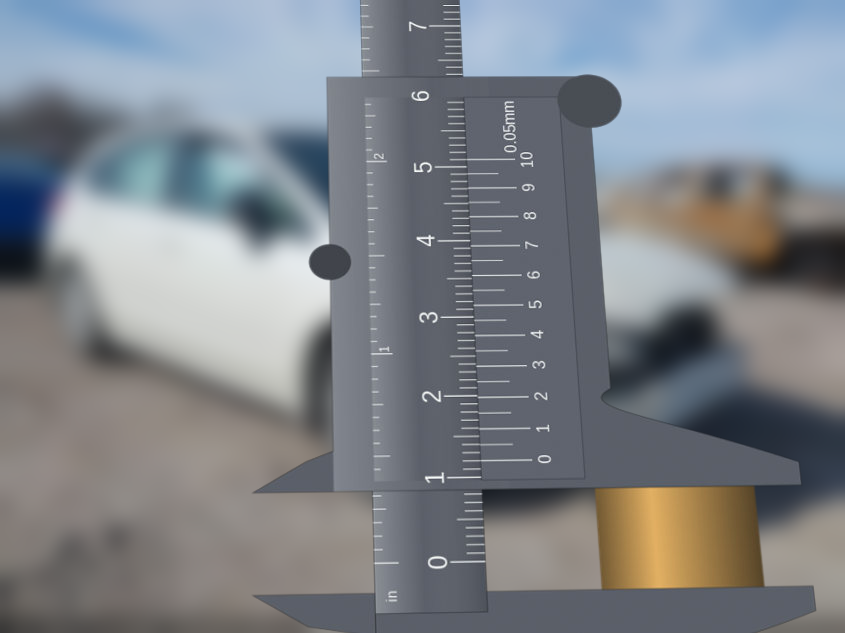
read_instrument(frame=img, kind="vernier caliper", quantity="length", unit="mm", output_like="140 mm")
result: 12.0 mm
